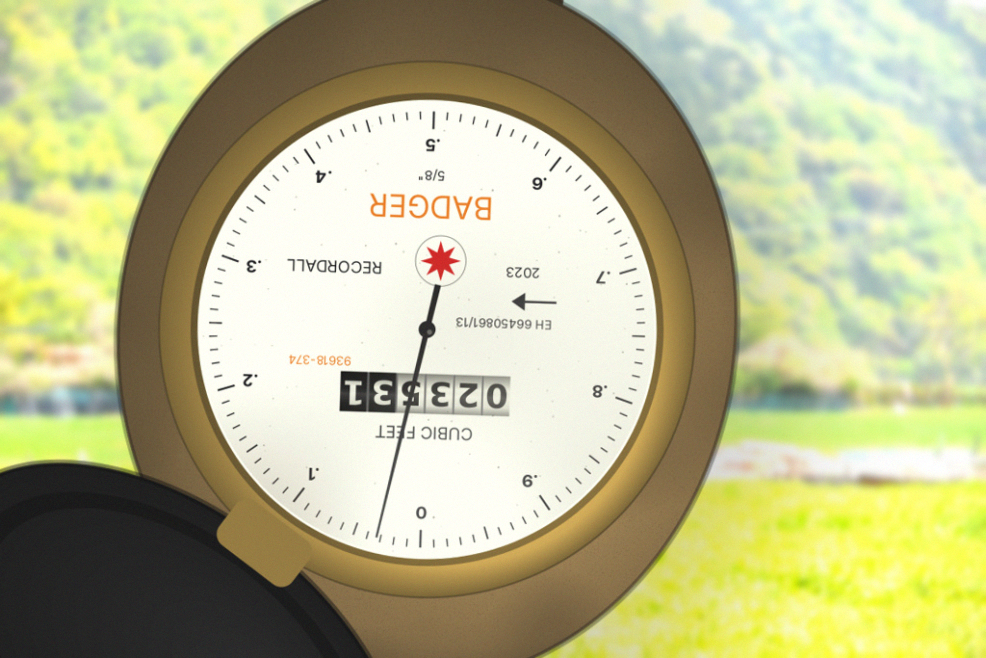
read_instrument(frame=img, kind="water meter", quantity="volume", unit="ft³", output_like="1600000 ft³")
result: 23531.03 ft³
